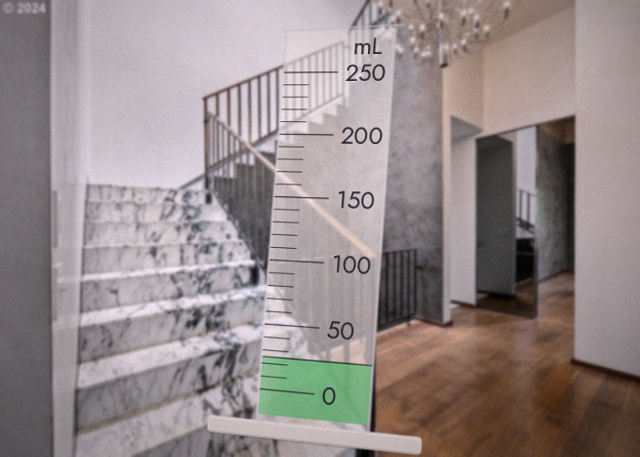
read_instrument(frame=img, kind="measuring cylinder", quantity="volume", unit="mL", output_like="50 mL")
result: 25 mL
